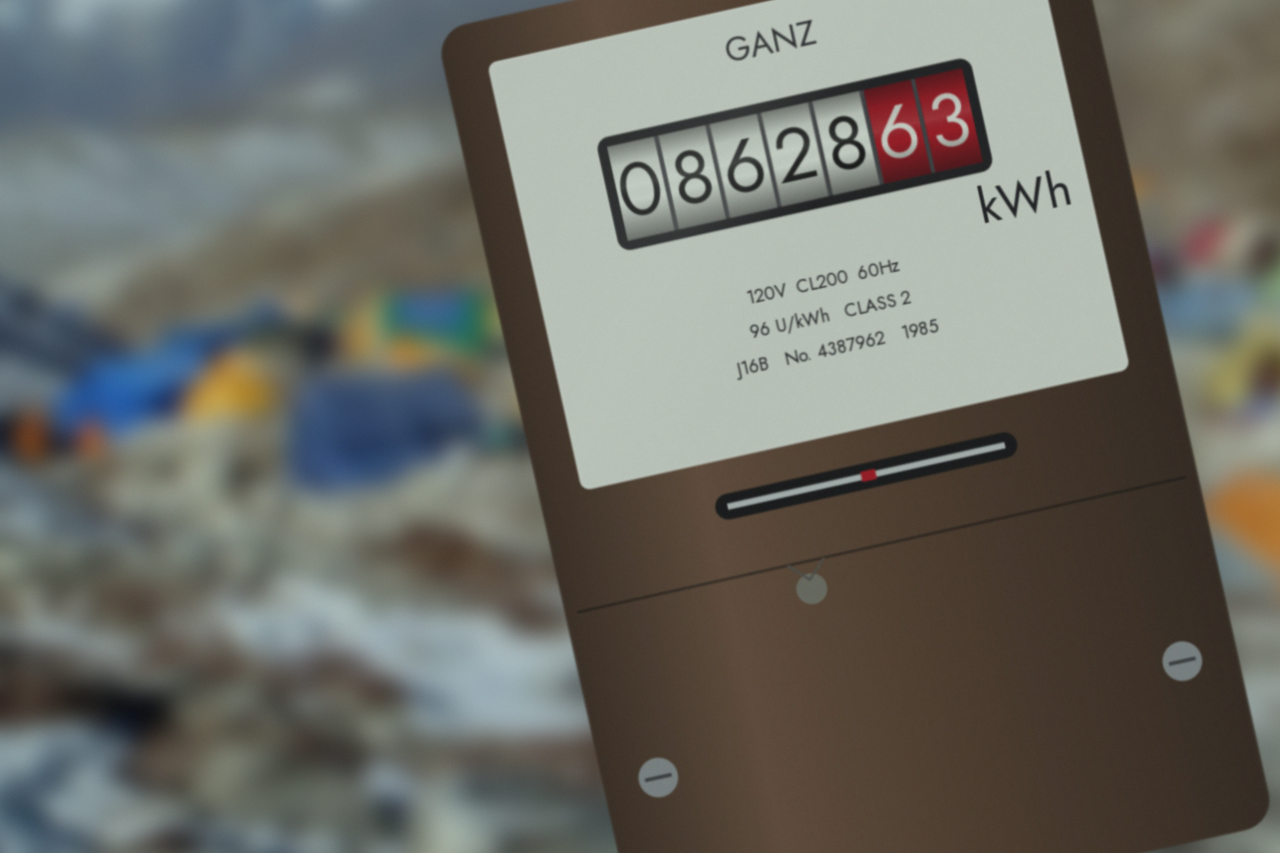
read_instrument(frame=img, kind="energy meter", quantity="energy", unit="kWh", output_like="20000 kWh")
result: 8628.63 kWh
